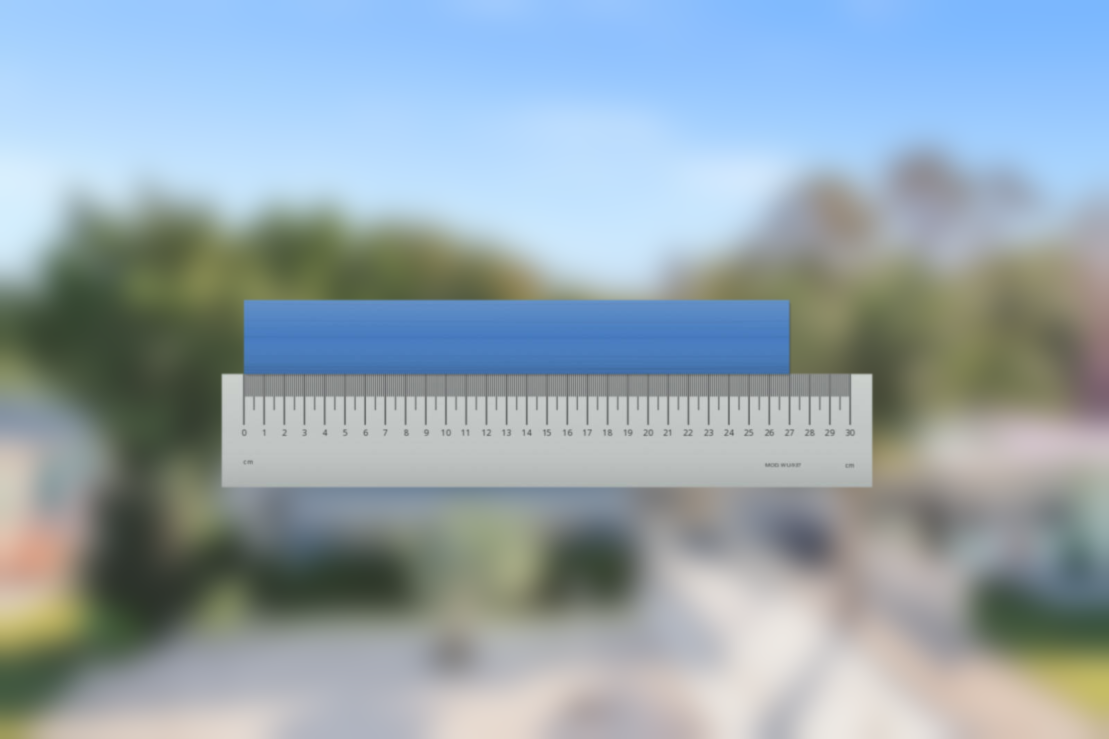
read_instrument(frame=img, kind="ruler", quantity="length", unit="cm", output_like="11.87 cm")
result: 27 cm
